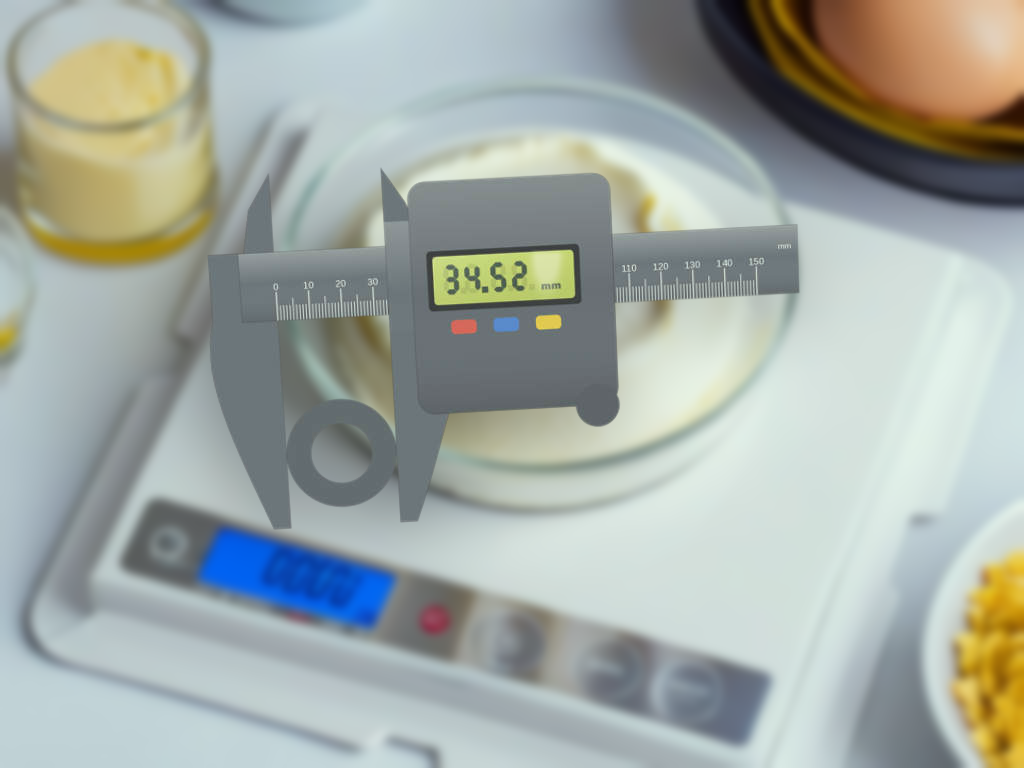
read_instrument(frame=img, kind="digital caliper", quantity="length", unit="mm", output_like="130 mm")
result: 34.52 mm
